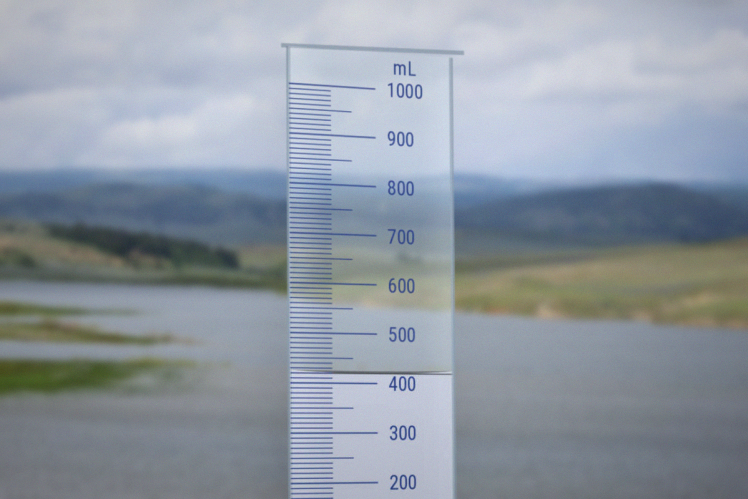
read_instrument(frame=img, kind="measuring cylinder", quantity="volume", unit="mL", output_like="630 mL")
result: 420 mL
